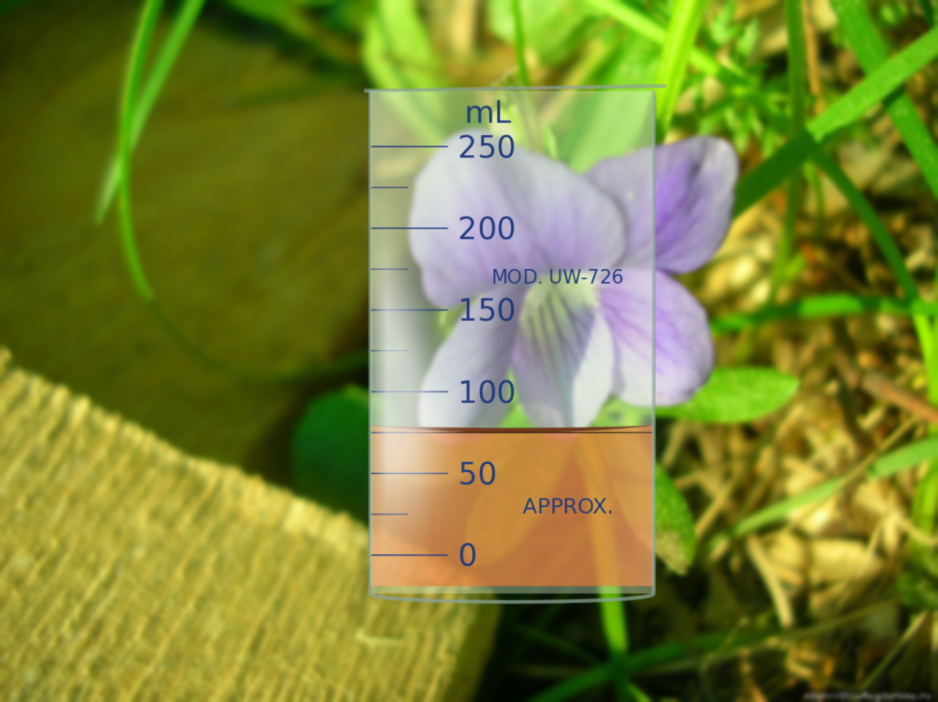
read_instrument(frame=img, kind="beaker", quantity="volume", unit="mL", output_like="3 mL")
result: 75 mL
